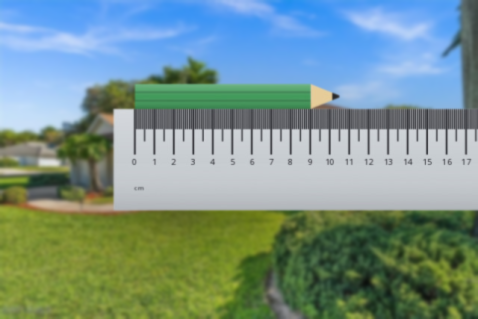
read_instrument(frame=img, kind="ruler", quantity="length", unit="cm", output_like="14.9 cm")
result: 10.5 cm
